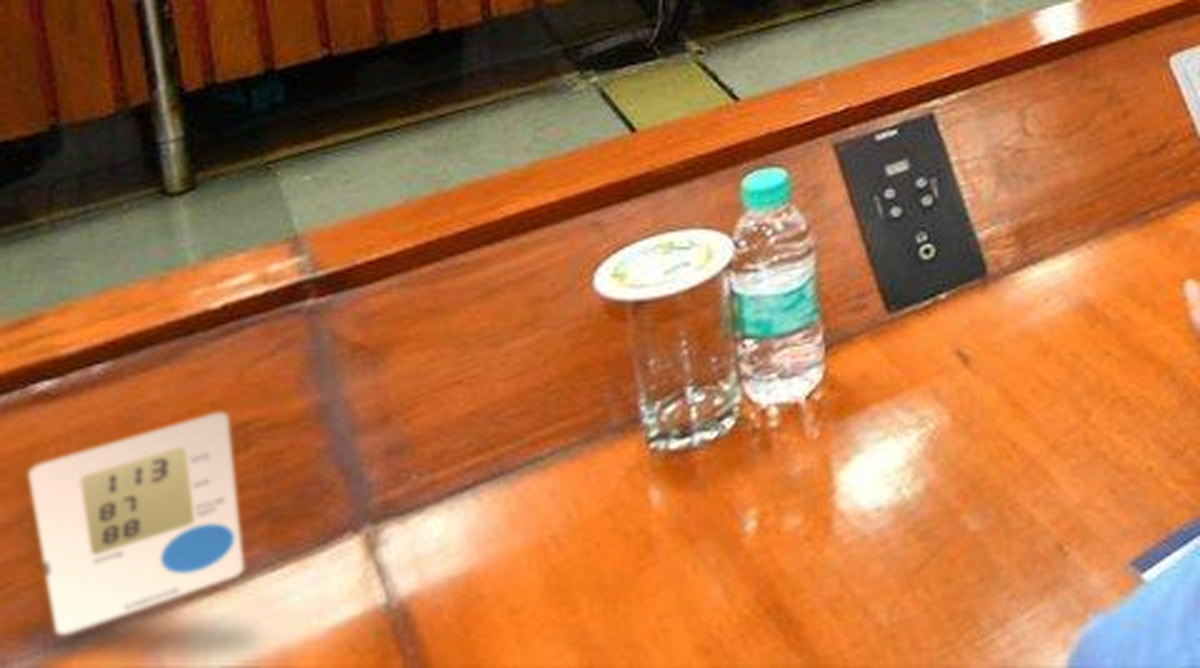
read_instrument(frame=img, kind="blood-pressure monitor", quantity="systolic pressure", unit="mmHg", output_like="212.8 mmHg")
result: 113 mmHg
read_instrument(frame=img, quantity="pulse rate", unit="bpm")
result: 88 bpm
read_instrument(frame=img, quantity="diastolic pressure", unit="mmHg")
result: 87 mmHg
